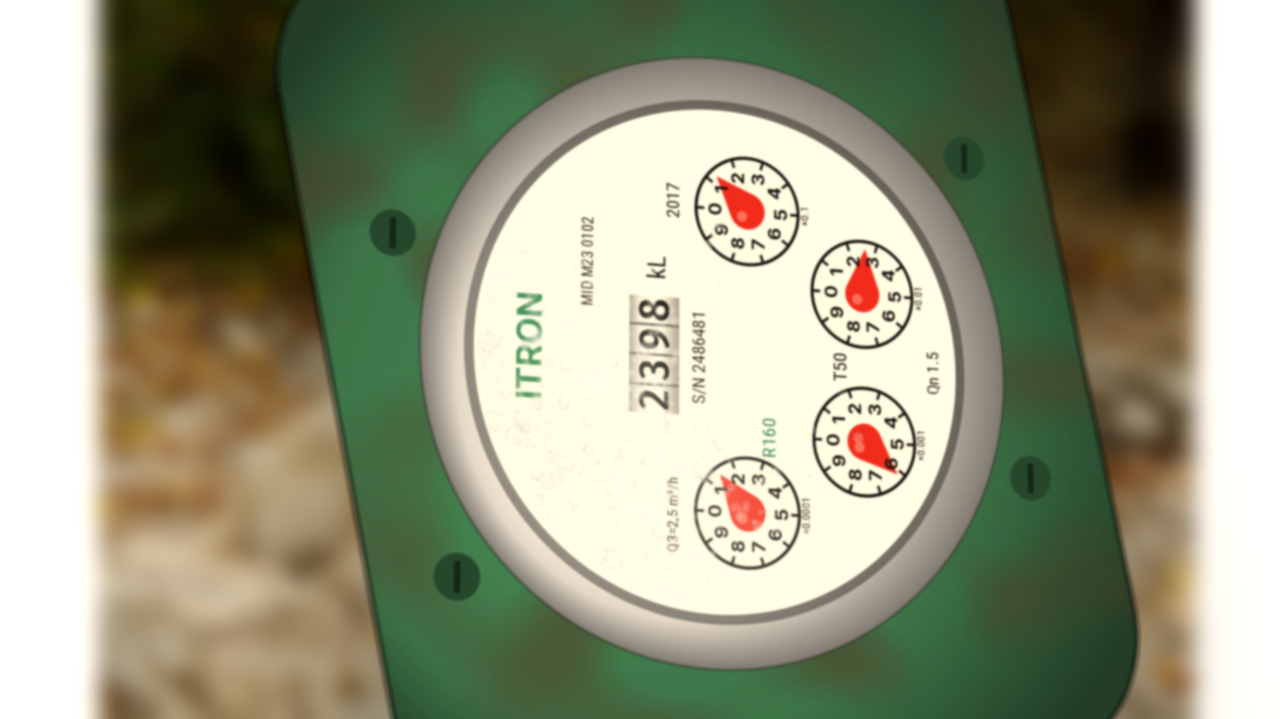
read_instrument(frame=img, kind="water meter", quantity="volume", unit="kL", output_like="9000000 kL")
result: 2398.1261 kL
